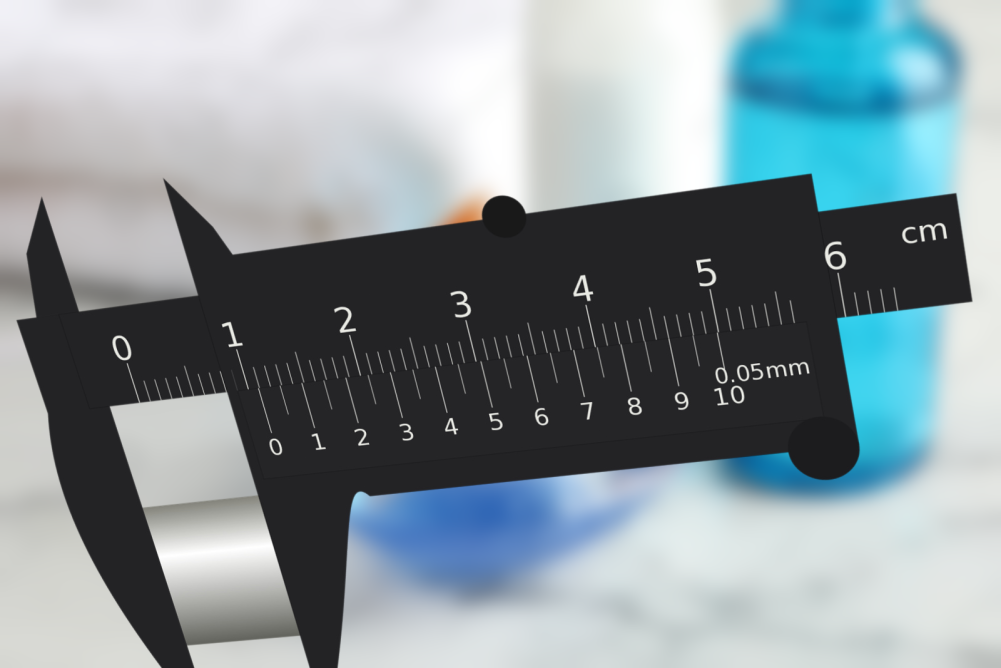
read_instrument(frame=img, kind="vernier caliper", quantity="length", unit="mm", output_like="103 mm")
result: 10.9 mm
